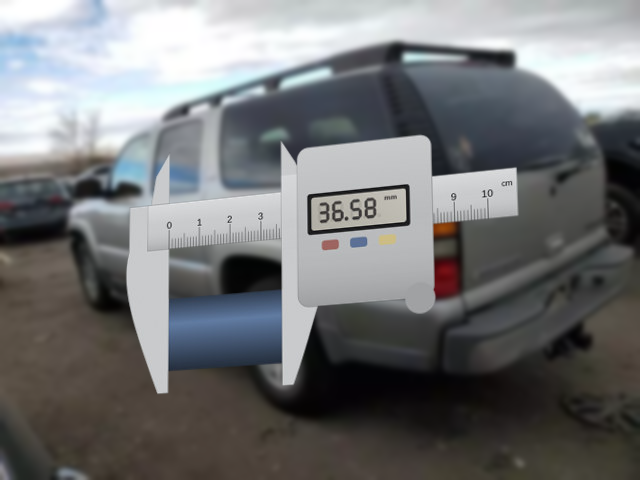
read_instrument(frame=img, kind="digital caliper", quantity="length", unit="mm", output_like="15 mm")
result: 36.58 mm
